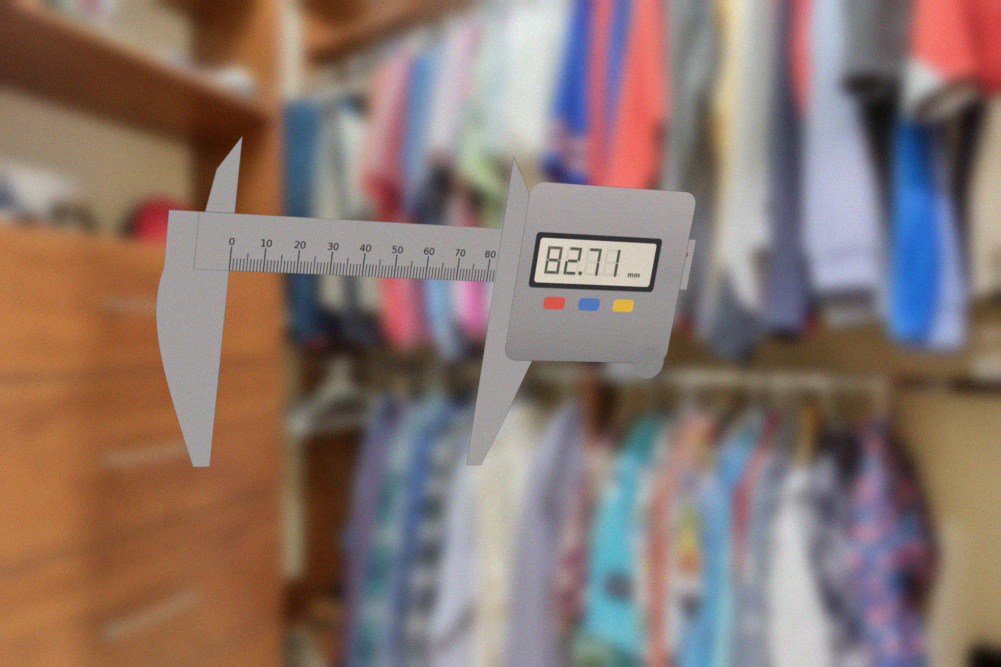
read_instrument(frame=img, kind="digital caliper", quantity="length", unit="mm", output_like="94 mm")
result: 82.71 mm
